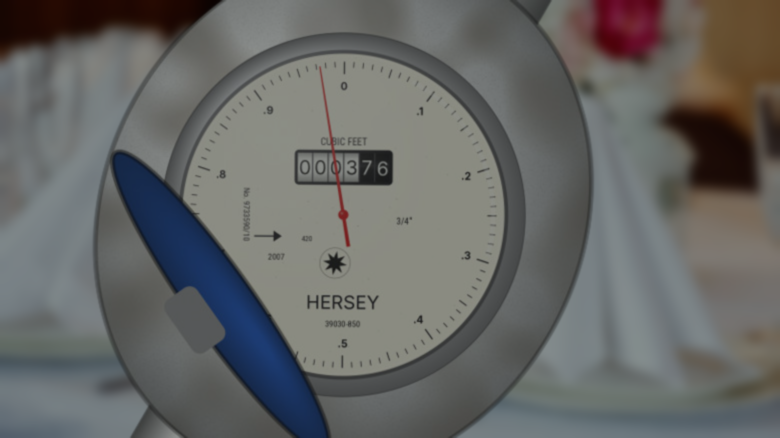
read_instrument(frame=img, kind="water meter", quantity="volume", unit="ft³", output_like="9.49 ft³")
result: 375.97 ft³
